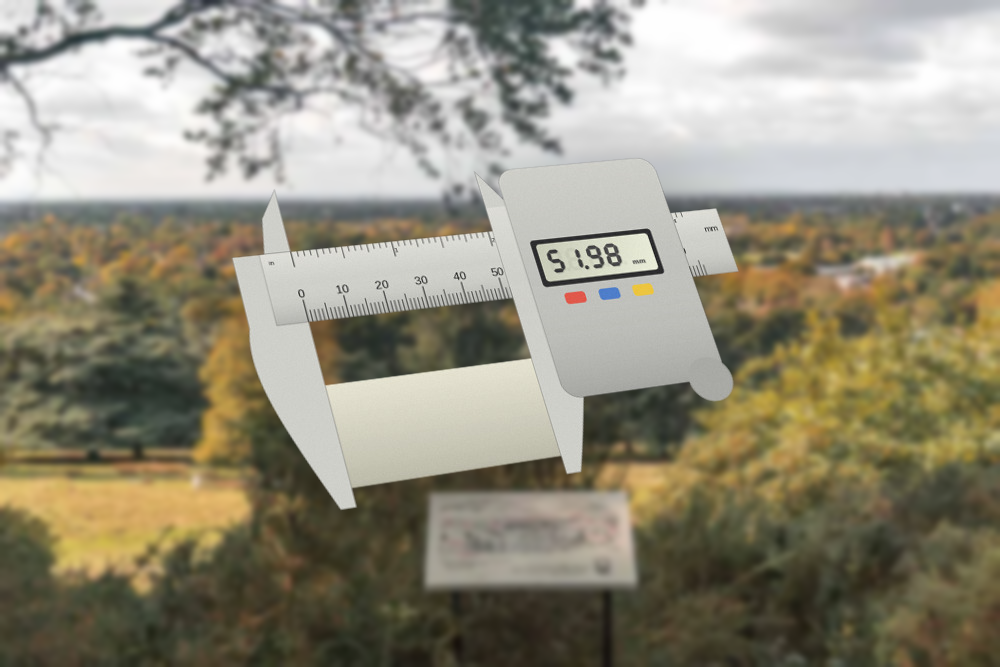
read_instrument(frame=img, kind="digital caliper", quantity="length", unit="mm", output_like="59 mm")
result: 51.98 mm
